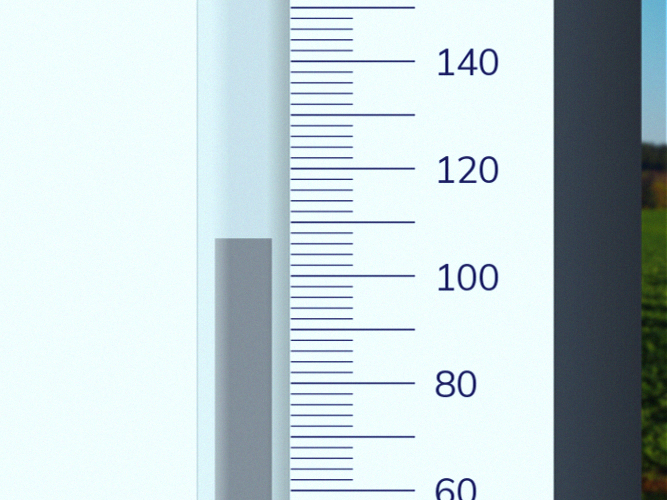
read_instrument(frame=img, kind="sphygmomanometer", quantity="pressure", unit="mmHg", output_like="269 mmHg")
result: 107 mmHg
